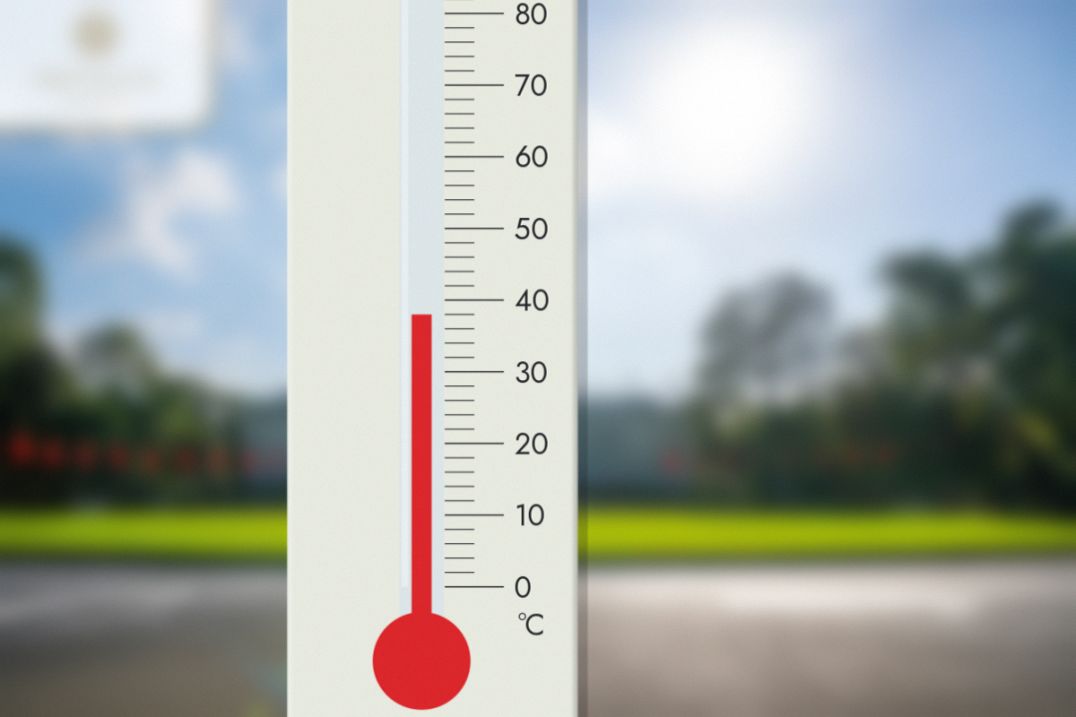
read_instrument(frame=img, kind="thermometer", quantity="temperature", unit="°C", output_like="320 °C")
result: 38 °C
